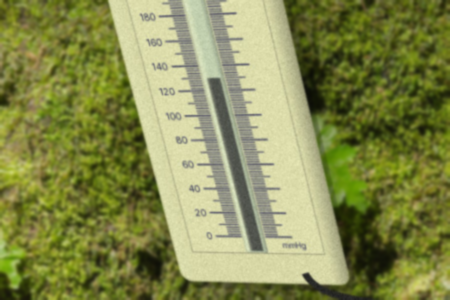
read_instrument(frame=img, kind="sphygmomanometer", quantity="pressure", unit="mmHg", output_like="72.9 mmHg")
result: 130 mmHg
